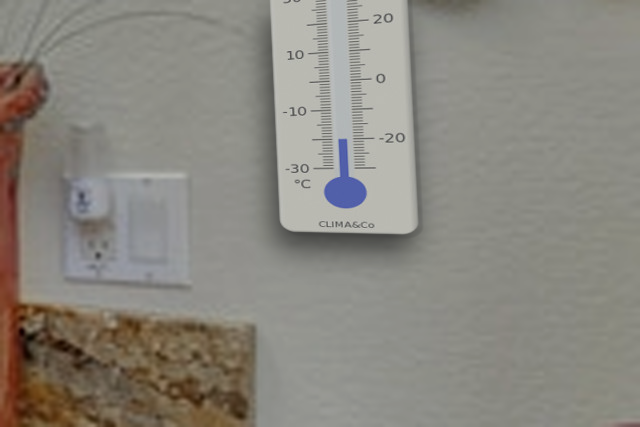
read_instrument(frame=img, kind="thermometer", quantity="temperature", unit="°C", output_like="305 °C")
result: -20 °C
